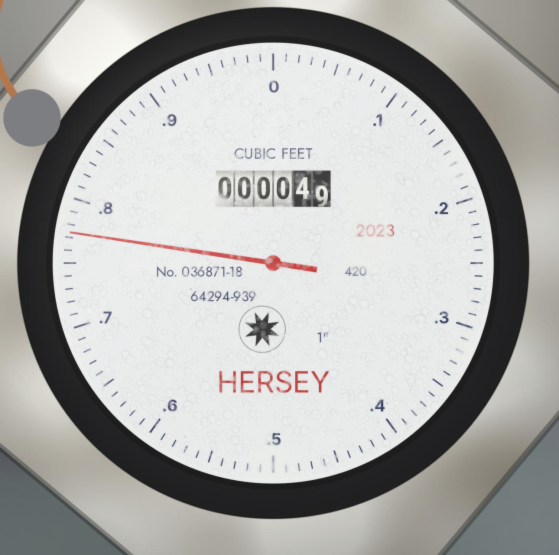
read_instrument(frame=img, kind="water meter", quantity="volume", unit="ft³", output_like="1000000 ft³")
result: 48.77 ft³
